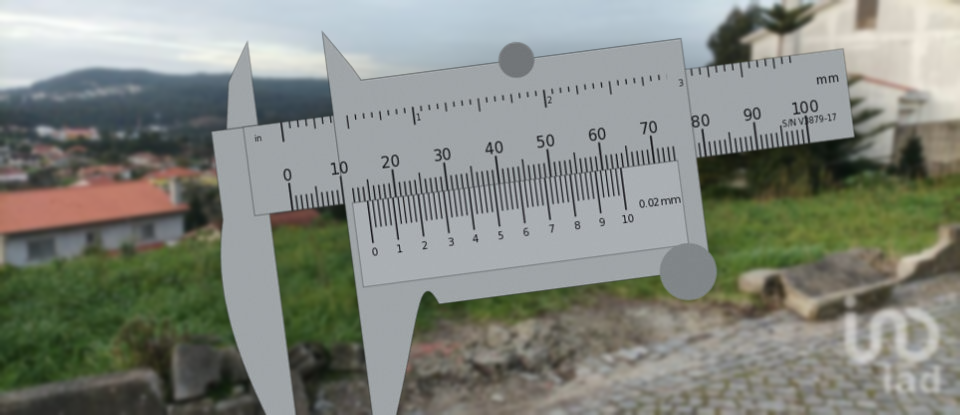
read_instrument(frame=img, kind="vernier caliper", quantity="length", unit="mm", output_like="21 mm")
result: 14.5 mm
